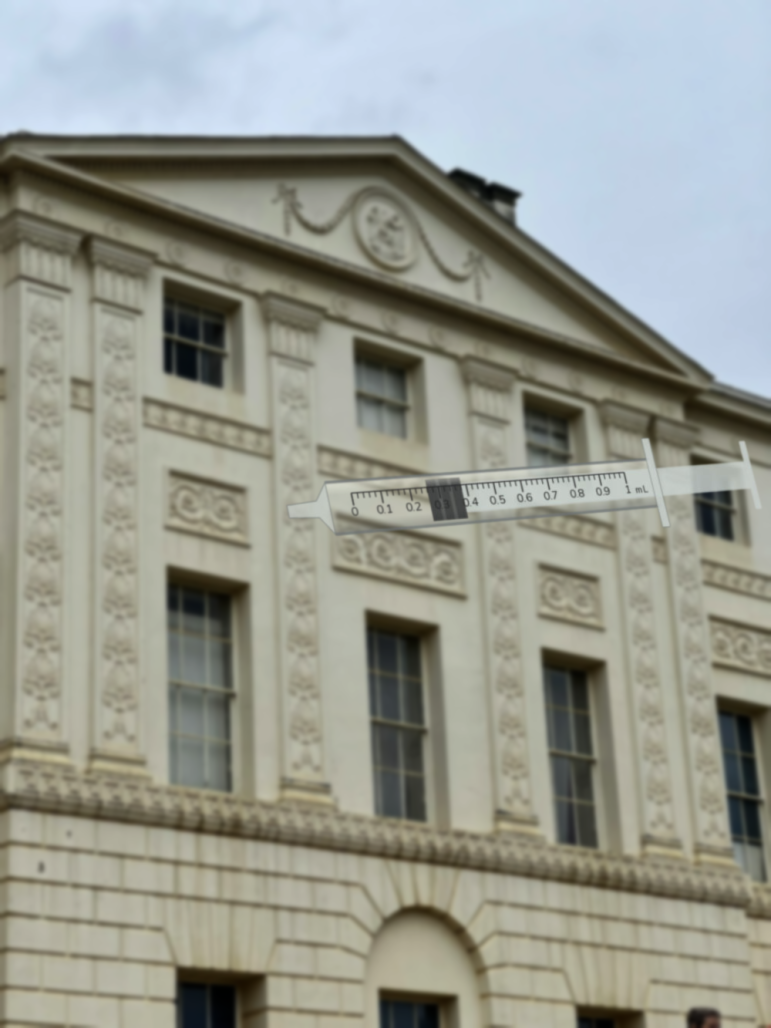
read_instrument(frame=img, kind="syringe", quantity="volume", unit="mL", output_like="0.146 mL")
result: 0.26 mL
